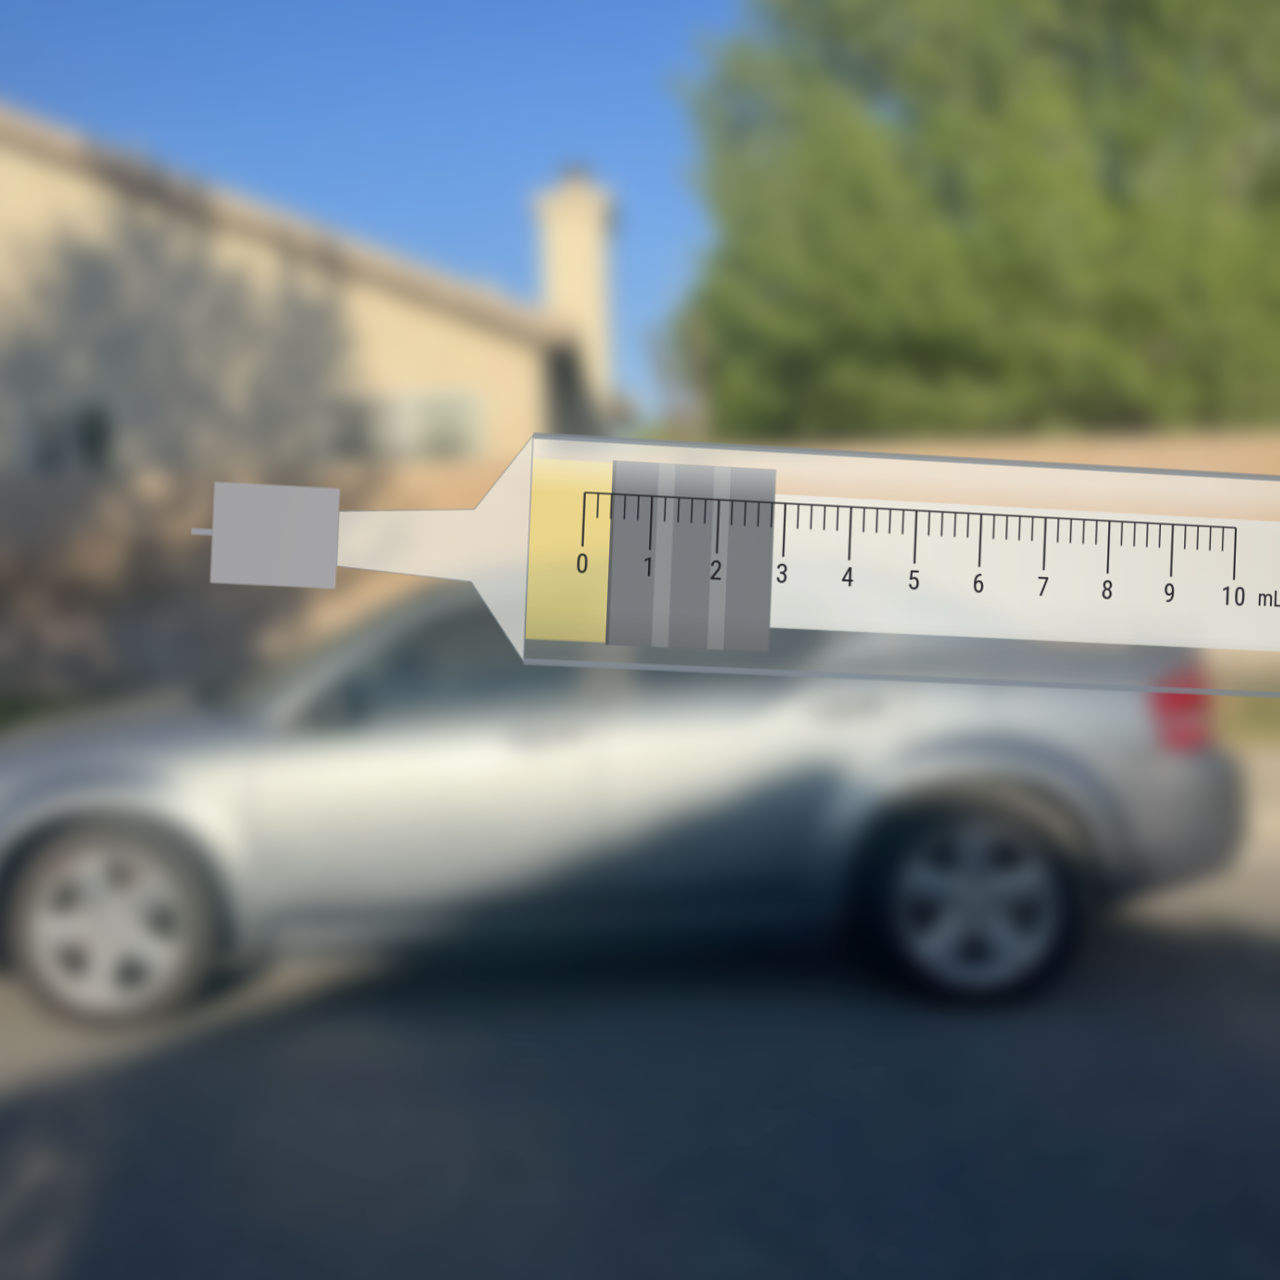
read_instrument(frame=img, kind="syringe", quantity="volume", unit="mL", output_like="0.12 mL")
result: 0.4 mL
